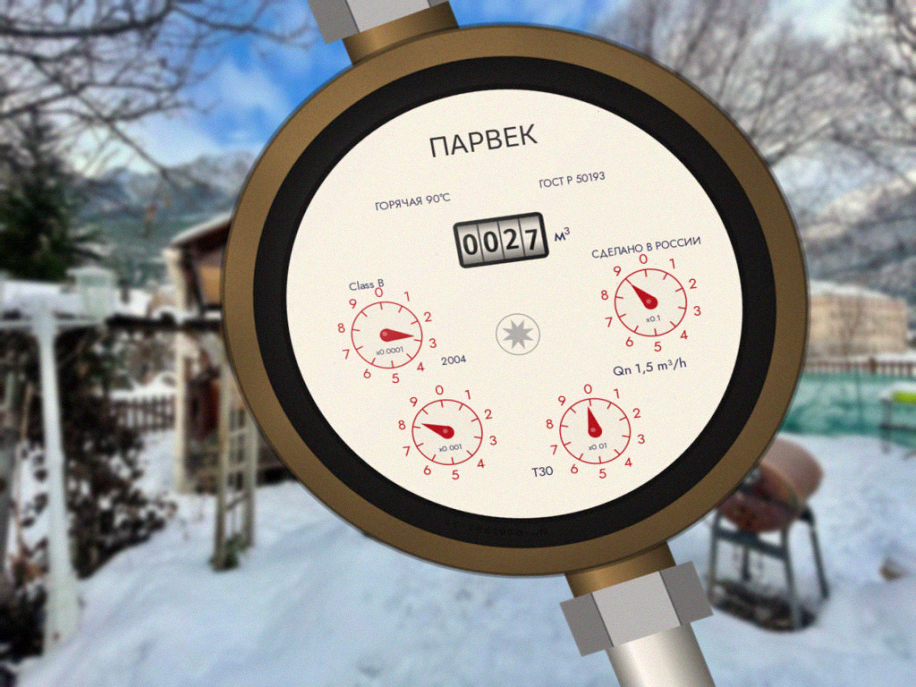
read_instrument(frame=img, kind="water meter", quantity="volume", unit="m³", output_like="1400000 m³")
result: 26.8982 m³
